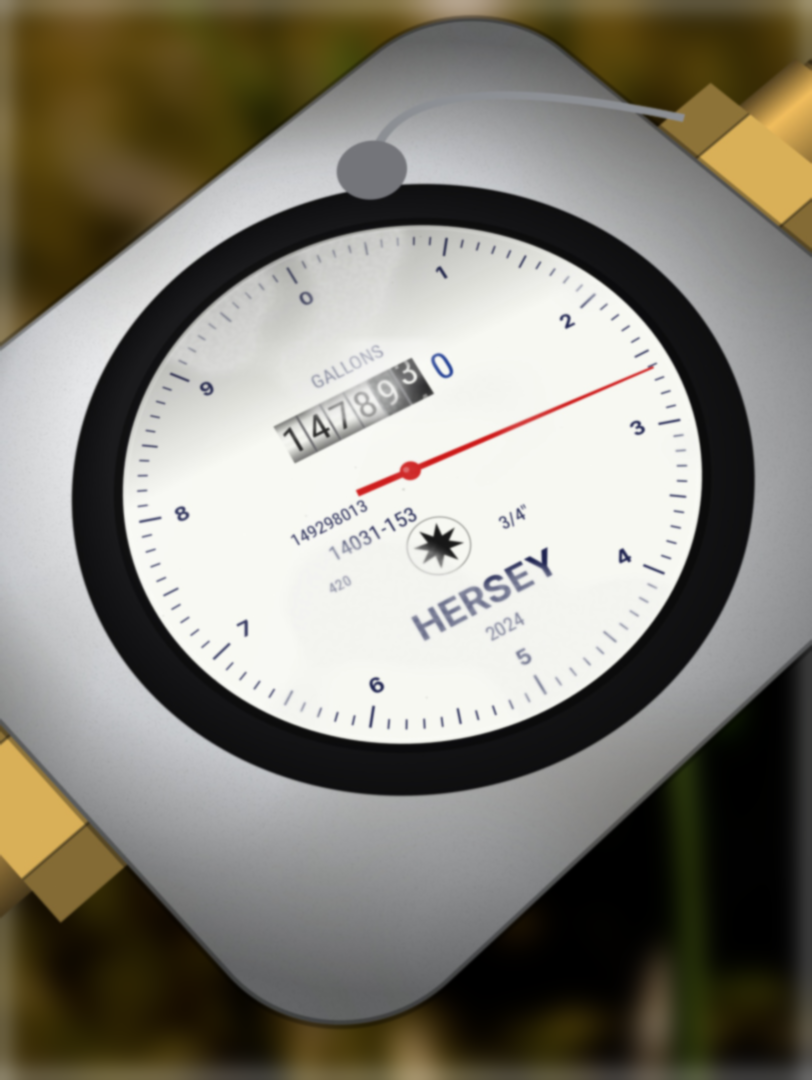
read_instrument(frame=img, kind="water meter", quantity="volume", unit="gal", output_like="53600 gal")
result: 1478932.6 gal
